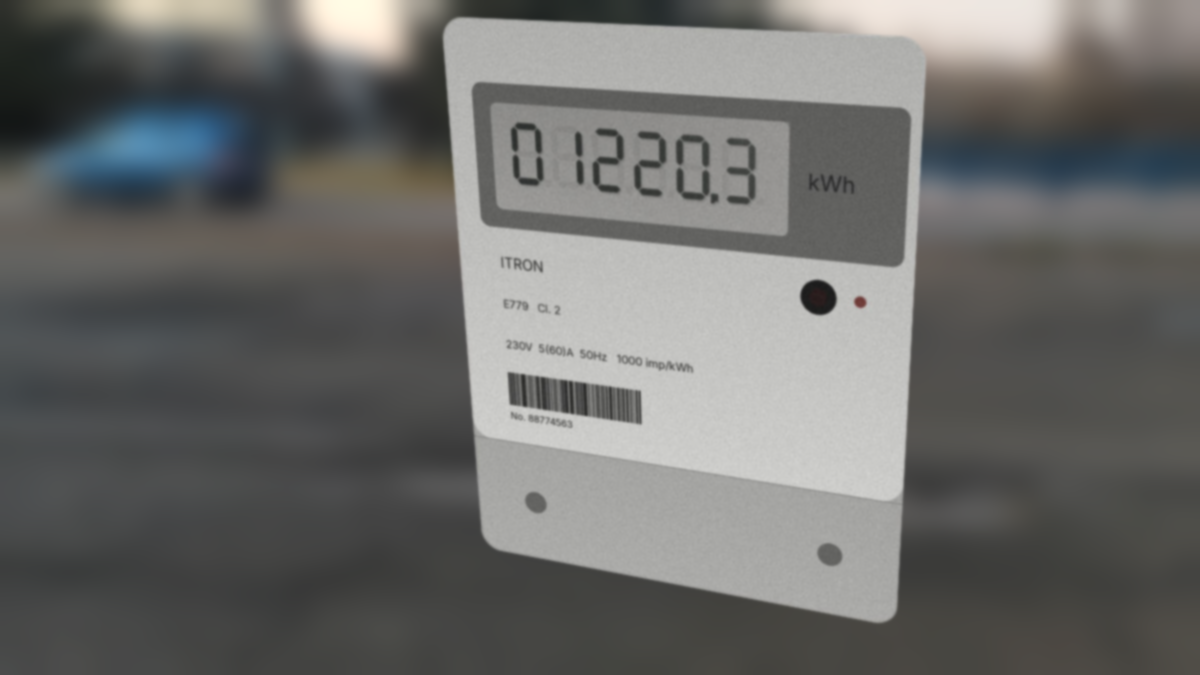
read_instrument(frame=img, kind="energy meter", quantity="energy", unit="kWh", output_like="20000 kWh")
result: 1220.3 kWh
